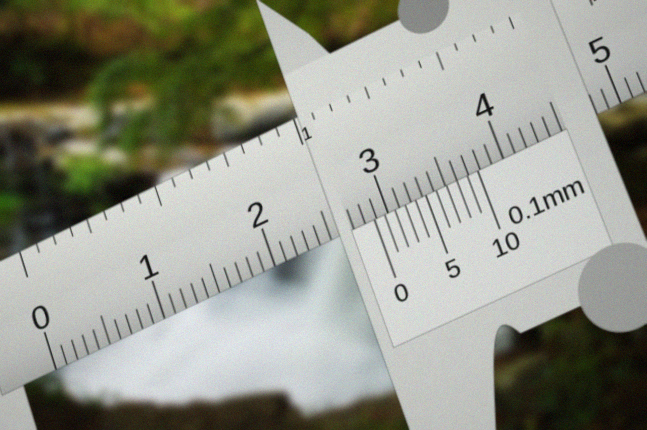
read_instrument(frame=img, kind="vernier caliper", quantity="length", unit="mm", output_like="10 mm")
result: 28.8 mm
